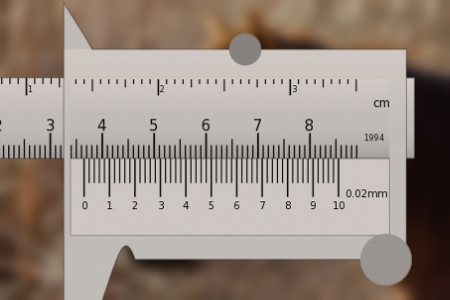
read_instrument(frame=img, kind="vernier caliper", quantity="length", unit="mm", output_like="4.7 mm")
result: 36.5 mm
